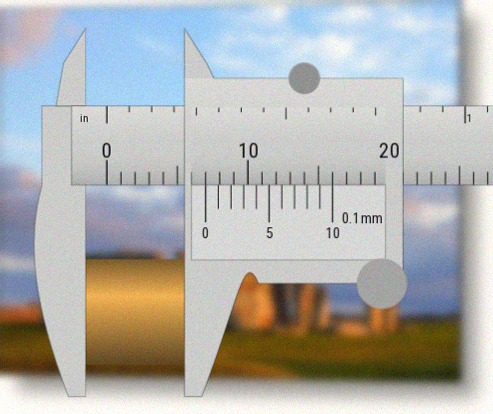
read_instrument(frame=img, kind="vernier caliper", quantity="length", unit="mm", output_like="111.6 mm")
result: 7.0 mm
